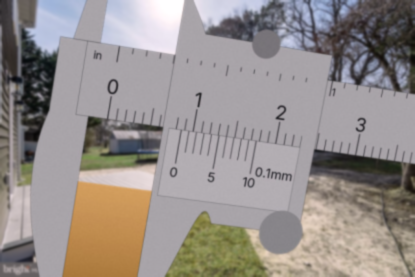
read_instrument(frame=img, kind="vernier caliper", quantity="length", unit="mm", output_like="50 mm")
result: 8.6 mm
